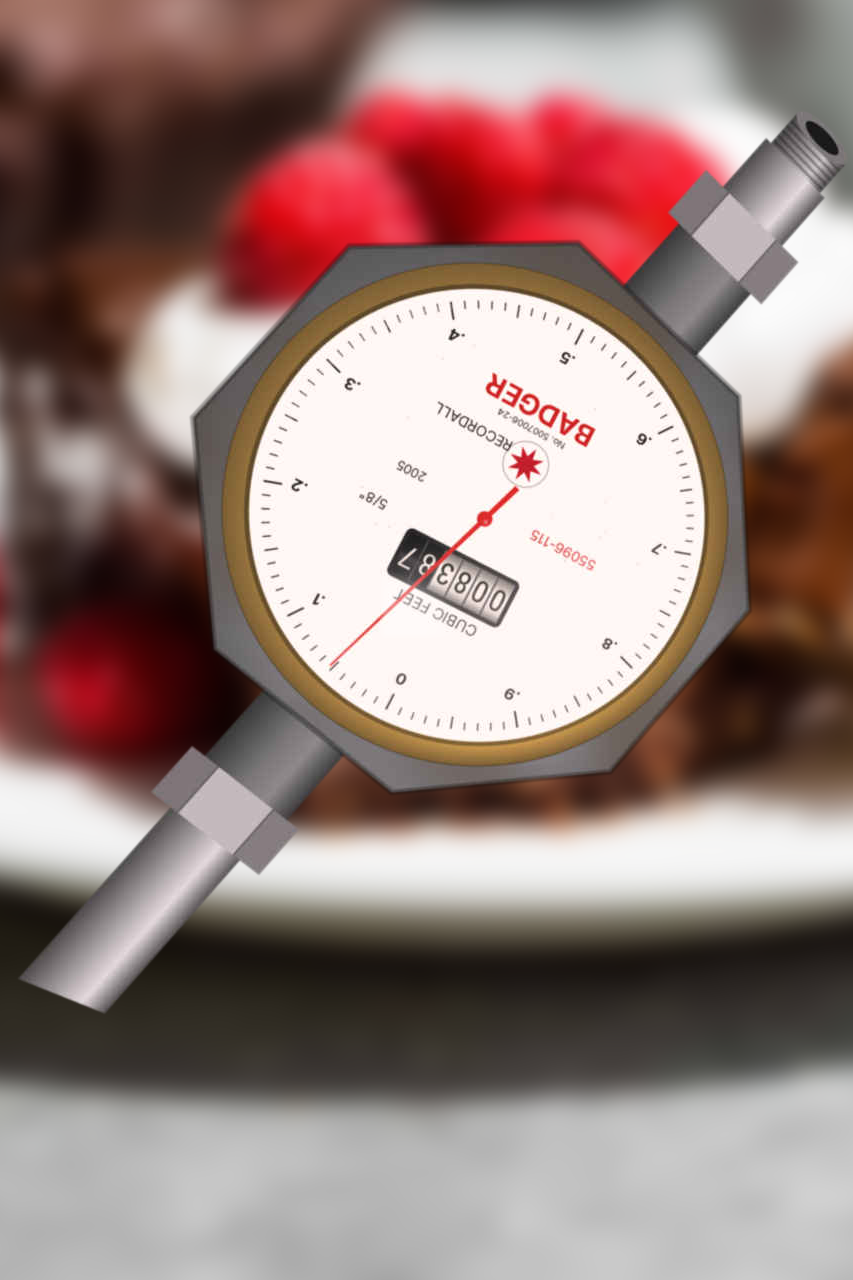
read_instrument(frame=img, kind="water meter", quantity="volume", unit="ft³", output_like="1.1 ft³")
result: 8387.05 ft³
